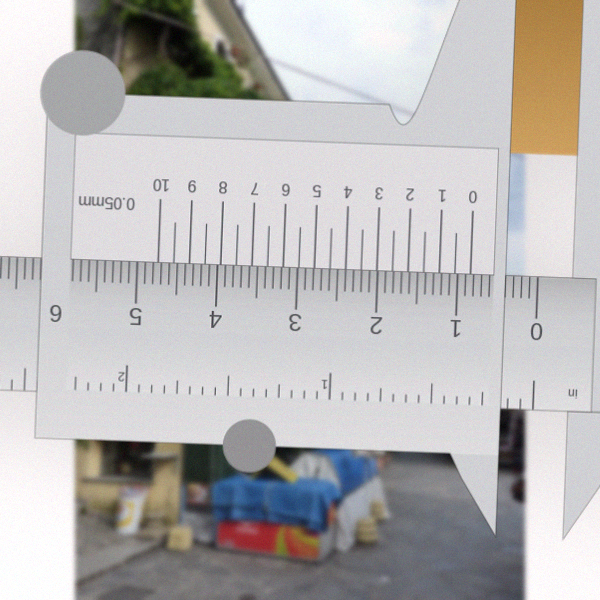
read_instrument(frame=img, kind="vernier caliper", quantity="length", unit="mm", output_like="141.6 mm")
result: 8.4 mm
